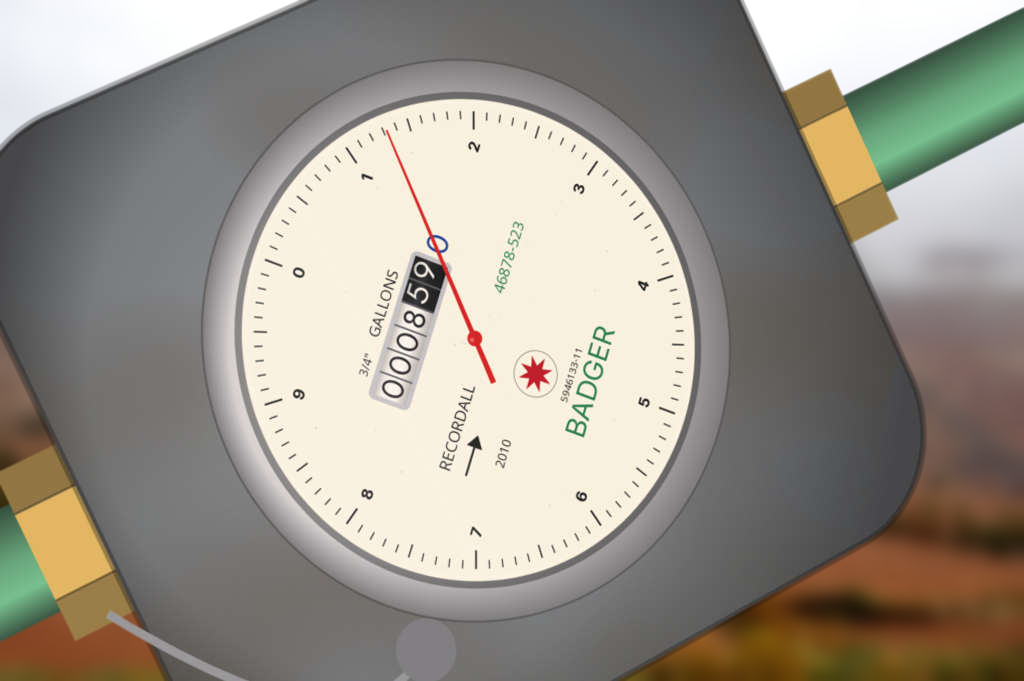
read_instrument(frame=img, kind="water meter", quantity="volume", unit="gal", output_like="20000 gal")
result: 8591.3 gal
